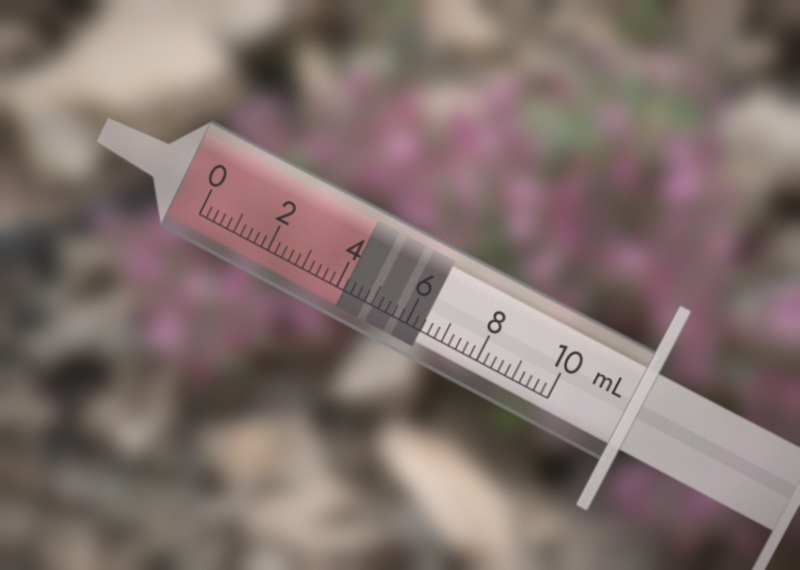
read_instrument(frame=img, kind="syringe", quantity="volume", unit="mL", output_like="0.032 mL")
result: 4.2 mL
